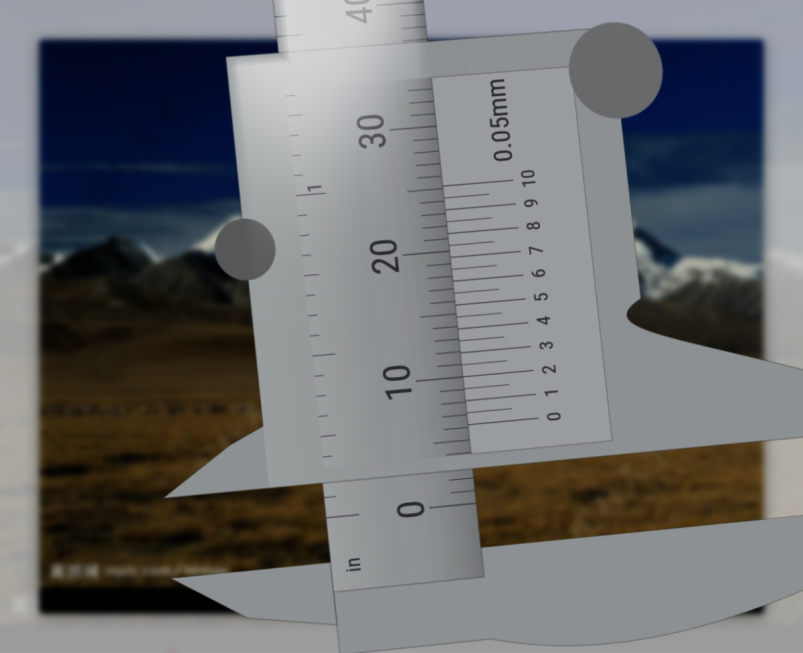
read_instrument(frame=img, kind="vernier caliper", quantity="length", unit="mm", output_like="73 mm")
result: 6.2 mm
